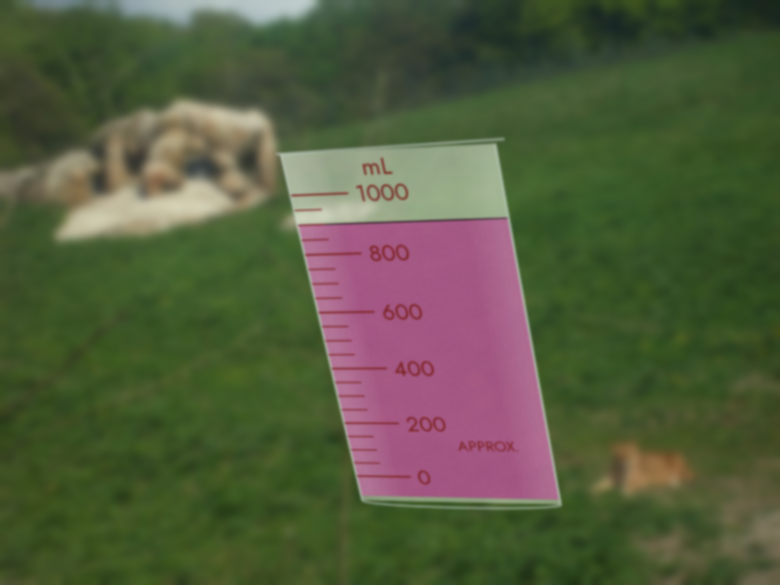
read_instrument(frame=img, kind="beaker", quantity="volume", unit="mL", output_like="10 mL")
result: 900 mL
